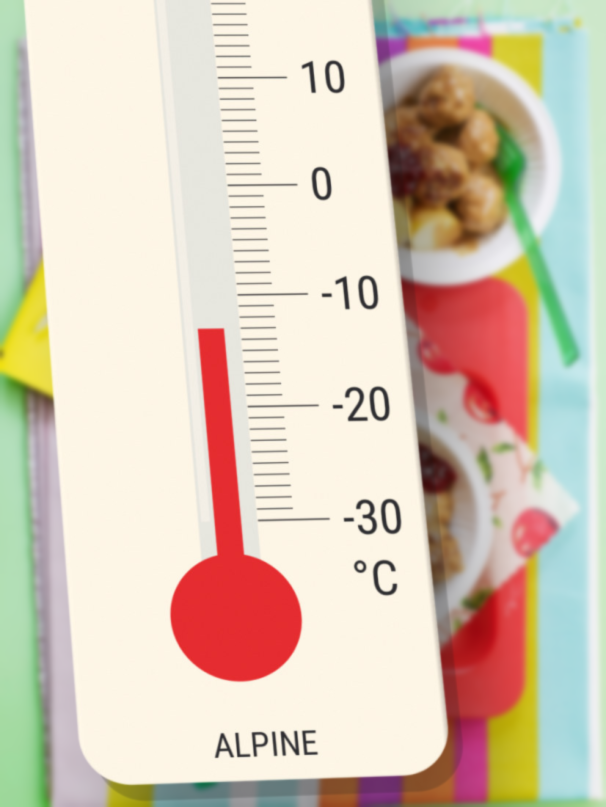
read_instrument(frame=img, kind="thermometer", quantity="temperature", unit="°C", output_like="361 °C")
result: -13 °C
